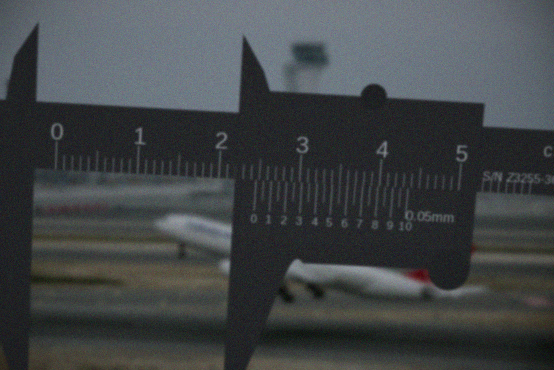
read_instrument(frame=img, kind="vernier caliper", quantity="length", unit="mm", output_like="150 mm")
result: 24.6 mm
